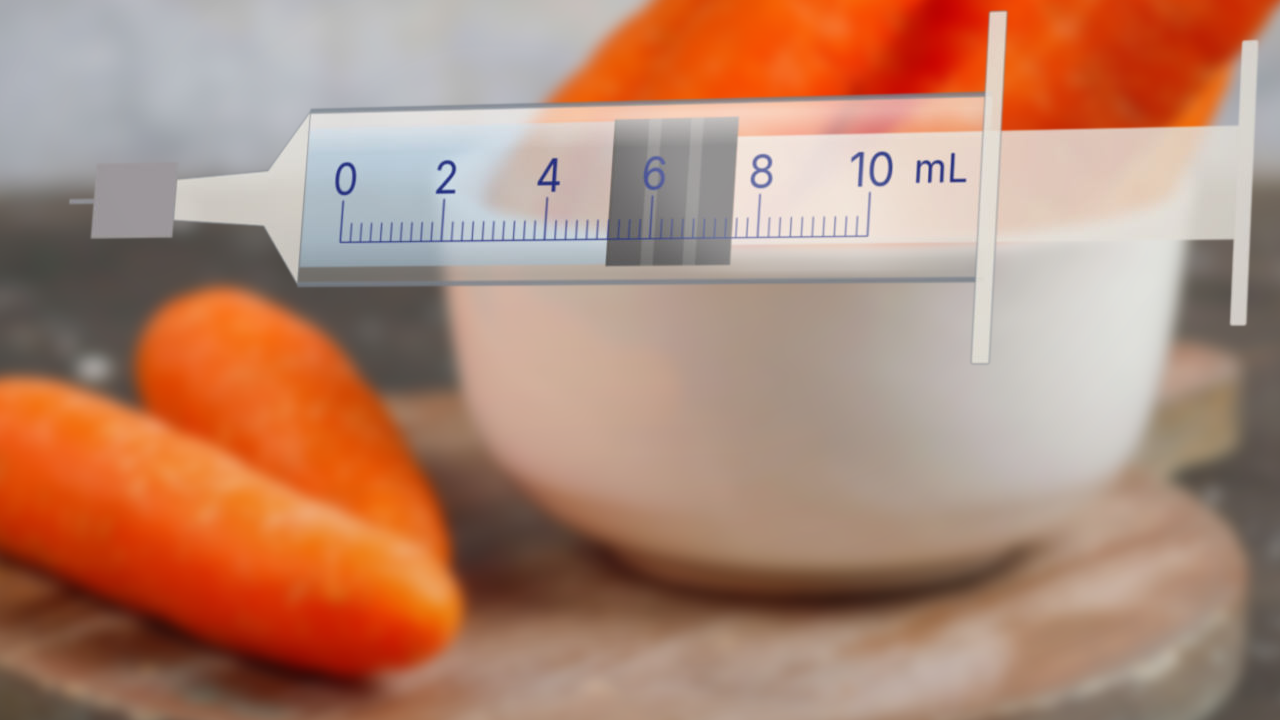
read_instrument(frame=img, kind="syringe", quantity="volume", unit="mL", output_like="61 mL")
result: 5.2 mL
